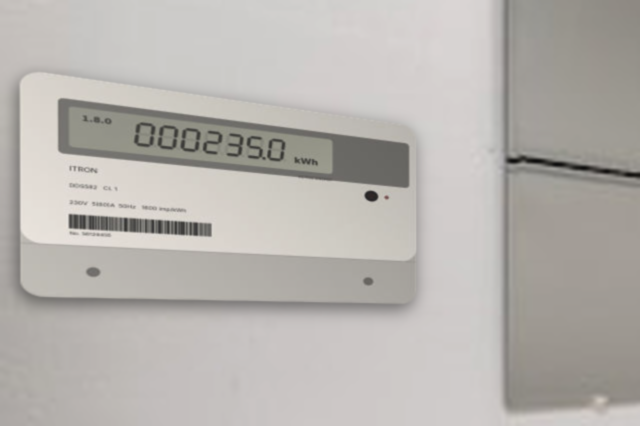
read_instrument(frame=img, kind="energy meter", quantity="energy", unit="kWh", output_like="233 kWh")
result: 235.0 kWh
